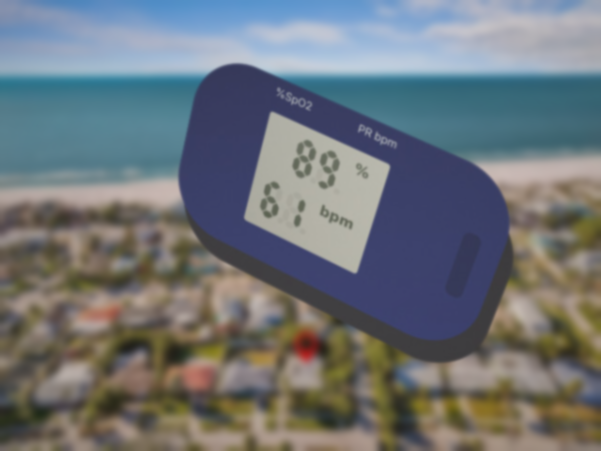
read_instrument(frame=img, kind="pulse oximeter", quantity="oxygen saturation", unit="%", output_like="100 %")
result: 89 %
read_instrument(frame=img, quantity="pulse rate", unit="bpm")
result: 61 bpm
